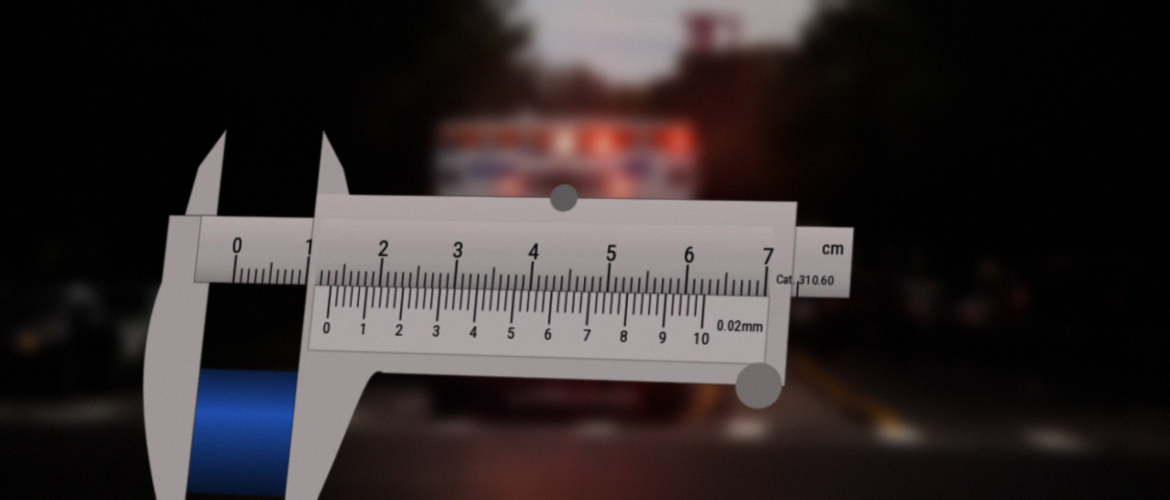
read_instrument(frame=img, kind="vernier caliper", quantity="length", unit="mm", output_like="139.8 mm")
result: 13.4 mm
